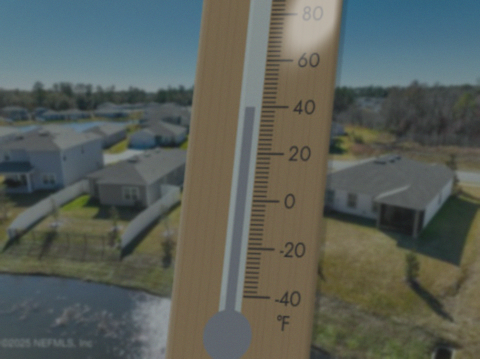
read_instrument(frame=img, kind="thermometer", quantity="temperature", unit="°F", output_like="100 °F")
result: 40 °F
